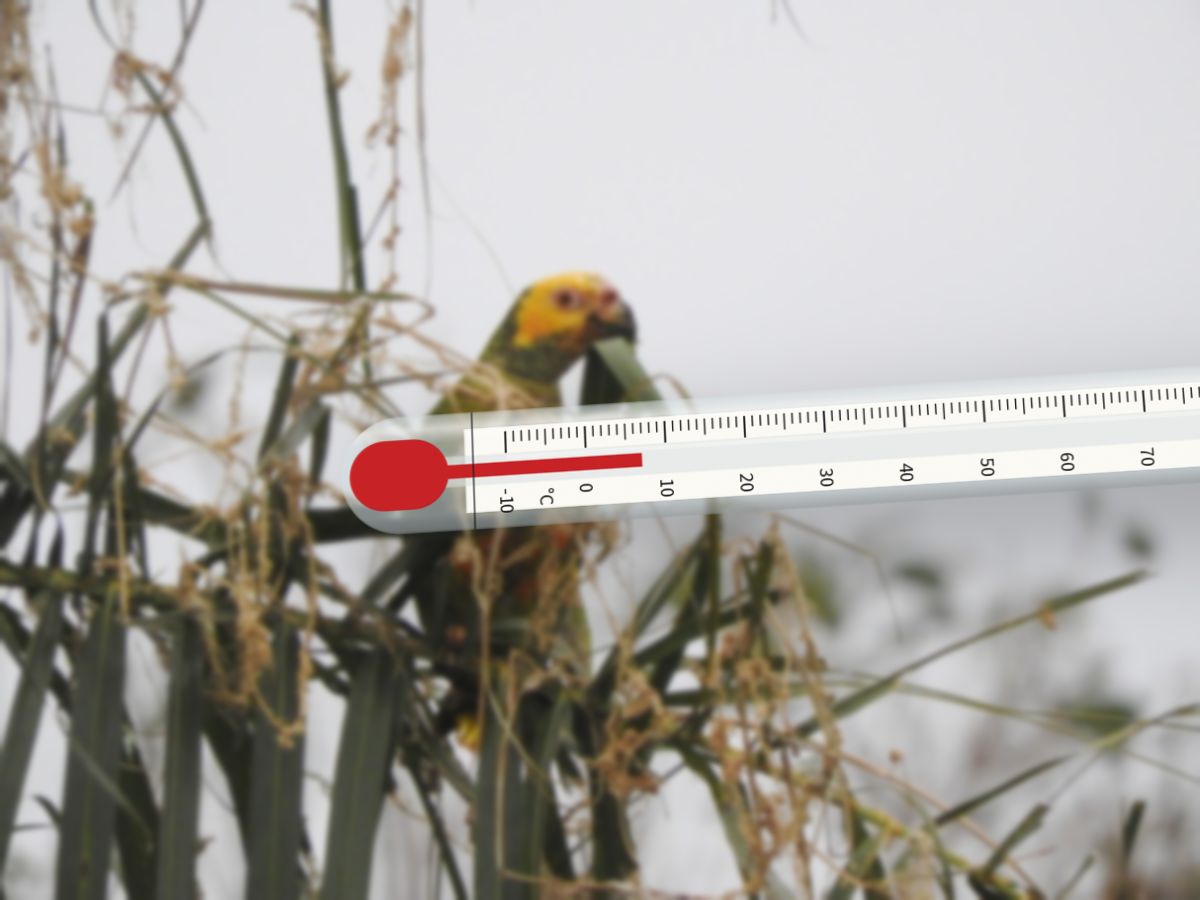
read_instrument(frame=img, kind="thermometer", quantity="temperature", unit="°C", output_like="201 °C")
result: 7 °C
